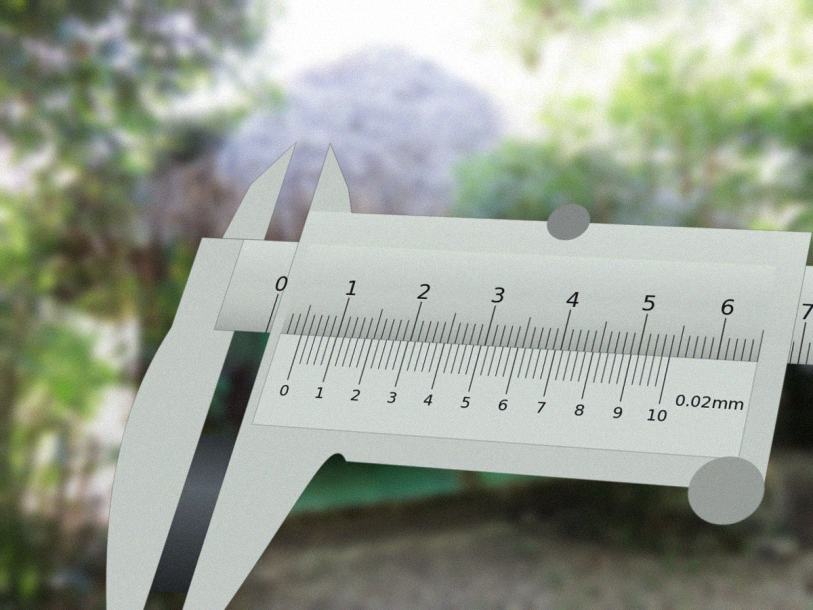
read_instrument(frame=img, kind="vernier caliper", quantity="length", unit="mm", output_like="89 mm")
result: 5.0 mm
